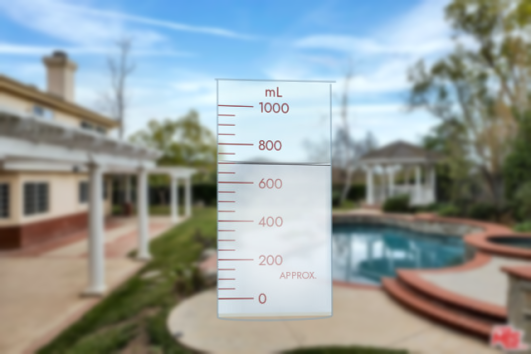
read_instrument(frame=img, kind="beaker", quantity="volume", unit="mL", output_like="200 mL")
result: 700 mL
